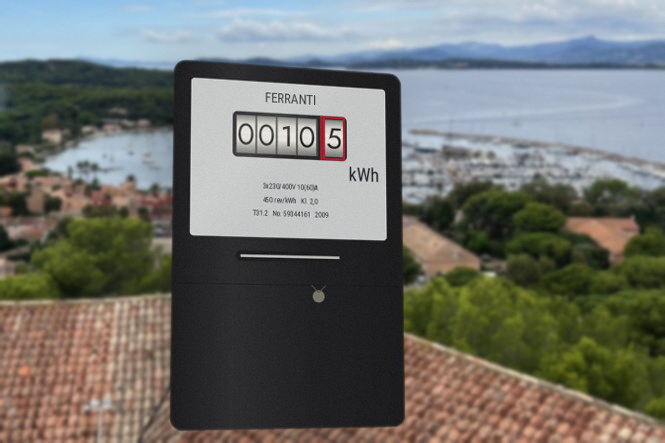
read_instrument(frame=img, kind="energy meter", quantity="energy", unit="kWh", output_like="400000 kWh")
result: 10.5 kWh
